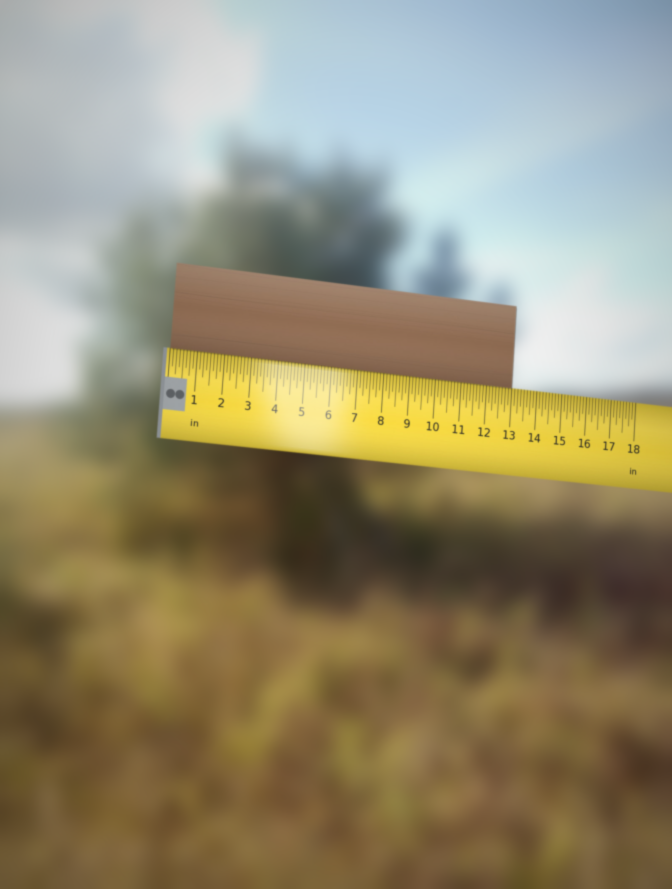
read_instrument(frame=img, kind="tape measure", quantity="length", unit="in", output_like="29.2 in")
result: 13 in
